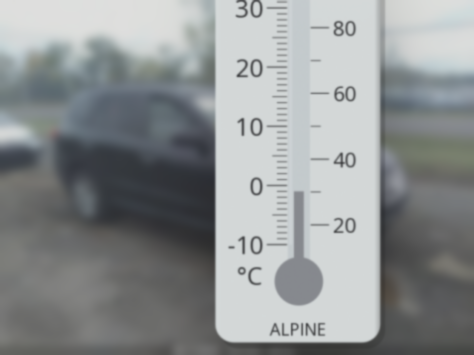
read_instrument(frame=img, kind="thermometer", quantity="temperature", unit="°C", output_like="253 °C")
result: -1 °C
